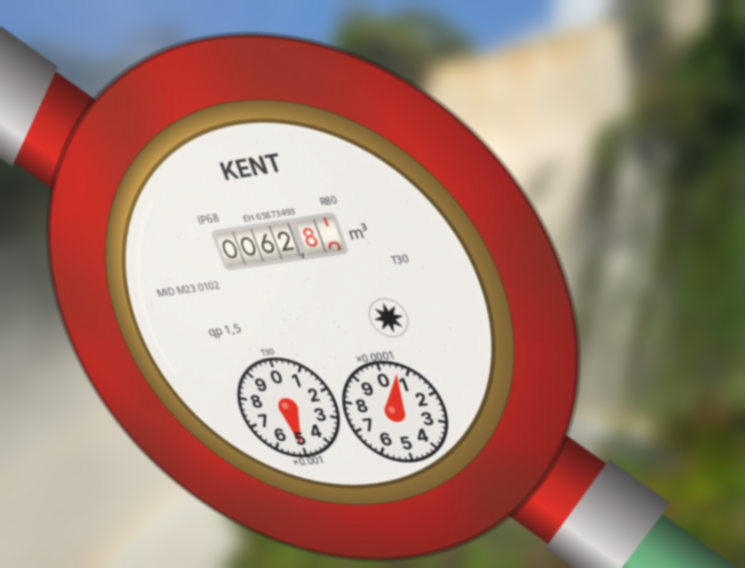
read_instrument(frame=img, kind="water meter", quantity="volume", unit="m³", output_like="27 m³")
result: 62.8150 m³
